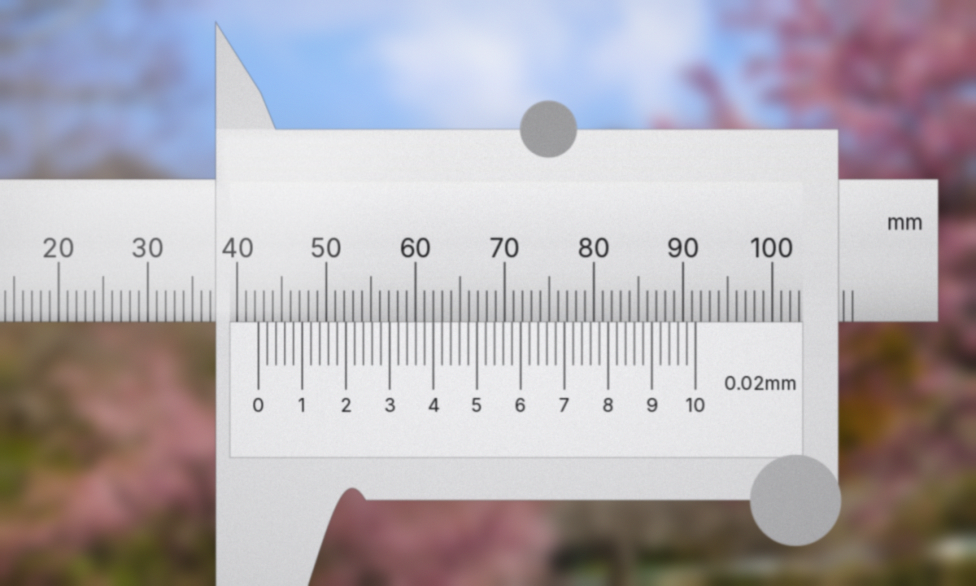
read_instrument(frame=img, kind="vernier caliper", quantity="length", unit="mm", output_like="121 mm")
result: 42.4 mm
